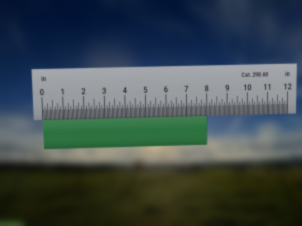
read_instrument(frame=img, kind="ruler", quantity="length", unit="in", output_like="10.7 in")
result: 8 in
